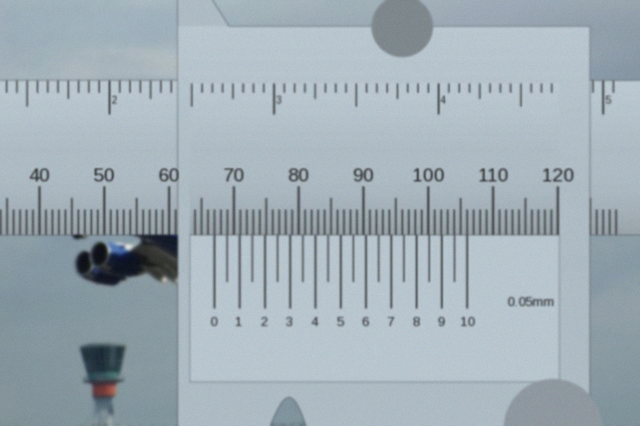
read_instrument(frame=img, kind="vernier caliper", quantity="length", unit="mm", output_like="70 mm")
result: 67.0 mm
